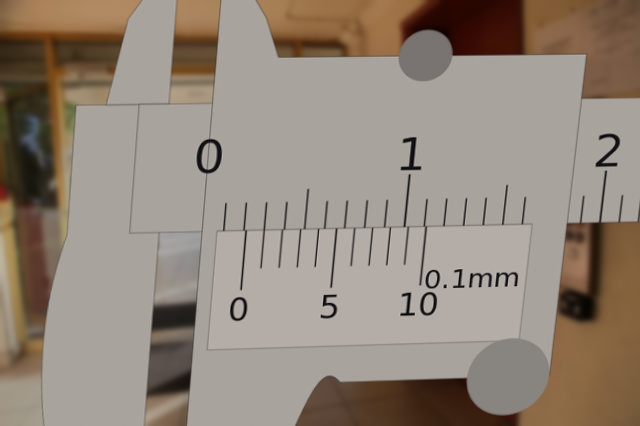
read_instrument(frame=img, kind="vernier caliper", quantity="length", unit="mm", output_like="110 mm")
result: 2.1 mm
